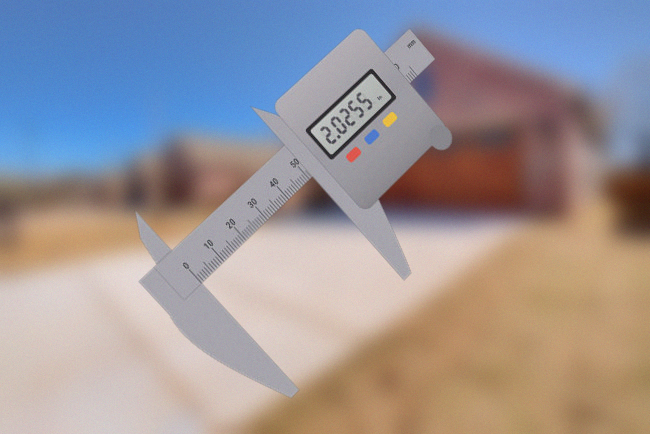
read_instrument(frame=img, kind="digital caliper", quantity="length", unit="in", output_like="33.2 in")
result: 2.0255 in
